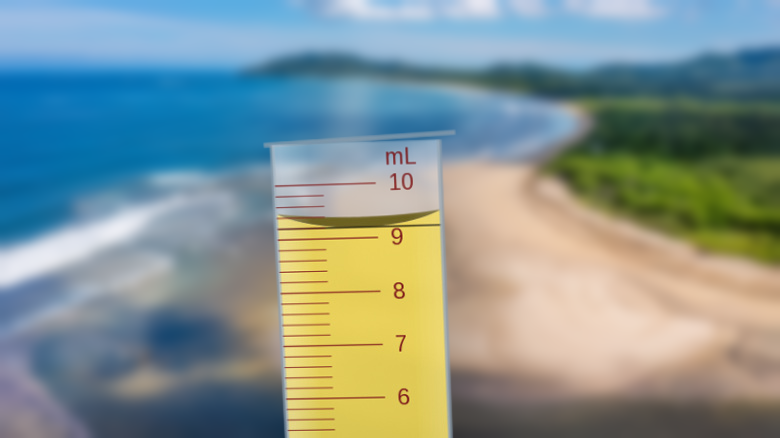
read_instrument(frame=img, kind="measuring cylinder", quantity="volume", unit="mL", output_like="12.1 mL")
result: 9.2 mL
